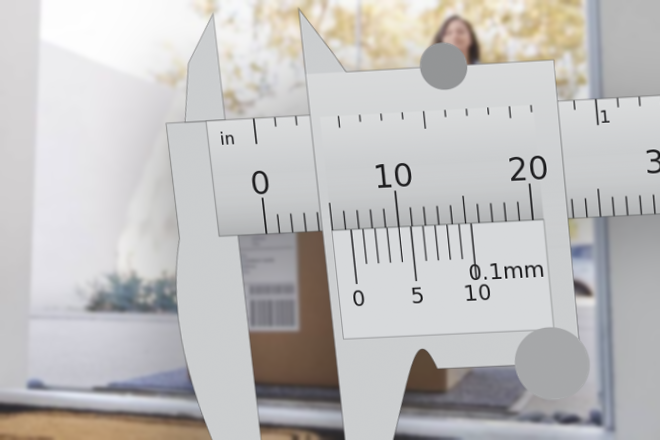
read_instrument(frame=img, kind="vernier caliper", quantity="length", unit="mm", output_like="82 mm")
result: 6.4 mm
